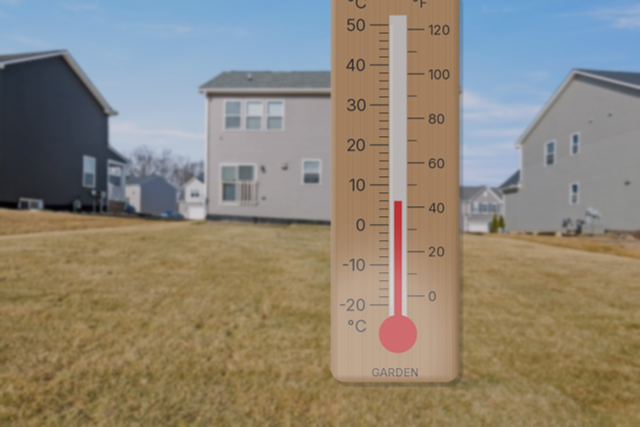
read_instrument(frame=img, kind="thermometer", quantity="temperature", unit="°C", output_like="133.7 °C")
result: 6 °C
